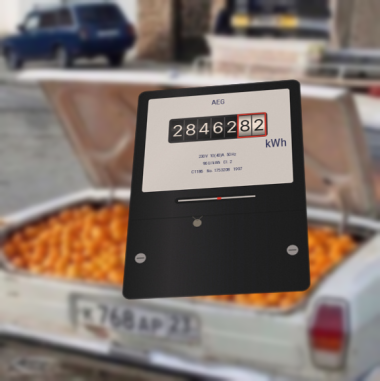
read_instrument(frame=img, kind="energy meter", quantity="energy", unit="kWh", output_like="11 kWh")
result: 28462.82 kWh
